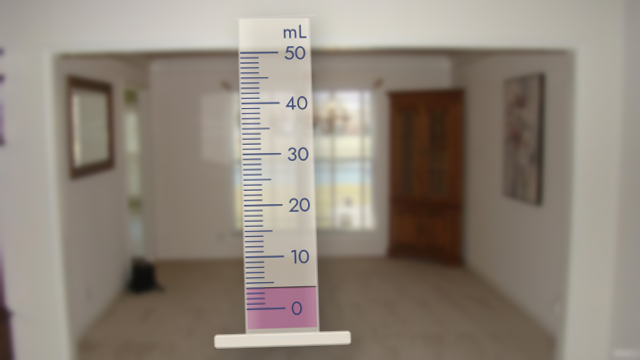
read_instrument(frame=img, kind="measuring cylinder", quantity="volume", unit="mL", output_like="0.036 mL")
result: 4 mL
